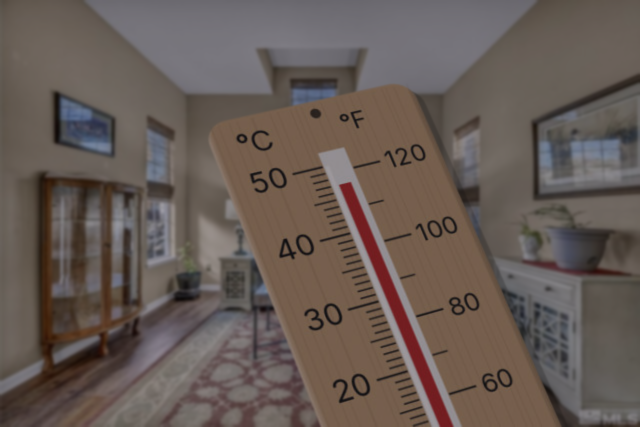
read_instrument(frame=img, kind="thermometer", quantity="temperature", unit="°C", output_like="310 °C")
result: 47 °C
